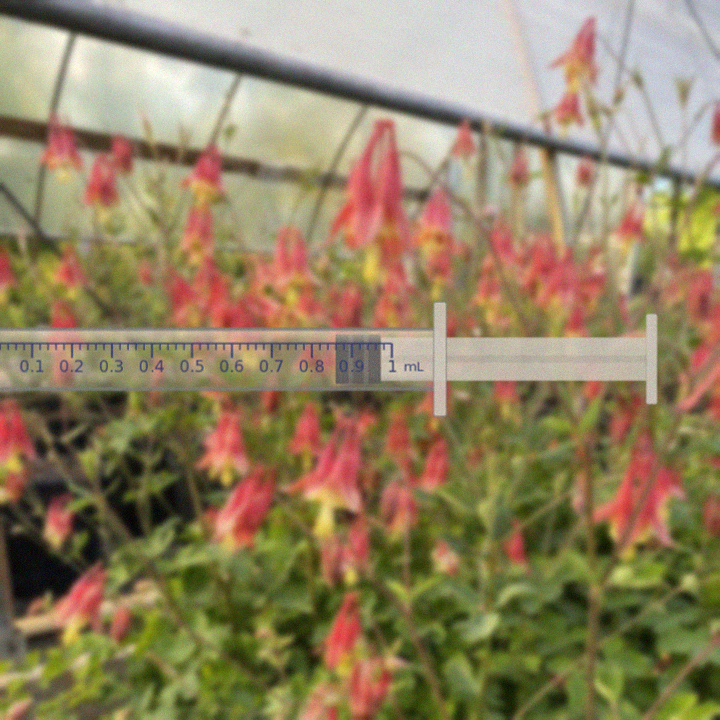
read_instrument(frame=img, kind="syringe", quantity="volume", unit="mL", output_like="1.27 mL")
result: 0.86 mL
